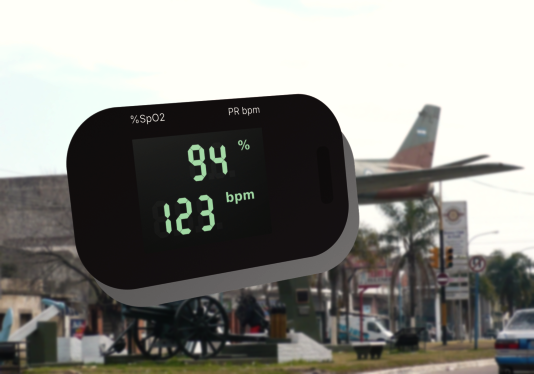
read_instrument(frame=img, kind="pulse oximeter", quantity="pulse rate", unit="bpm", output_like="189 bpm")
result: 123 bpm
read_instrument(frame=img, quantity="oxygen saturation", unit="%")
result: 94 %
